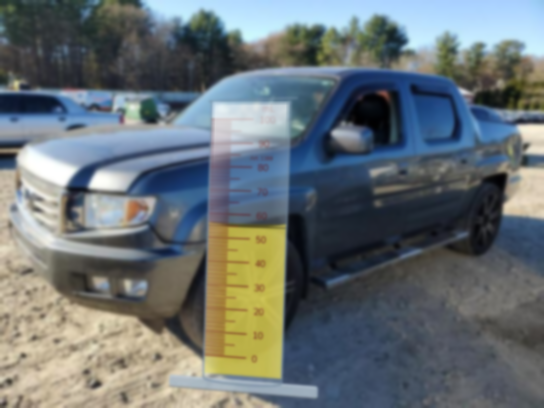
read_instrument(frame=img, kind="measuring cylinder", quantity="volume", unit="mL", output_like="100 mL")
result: 55 mL
